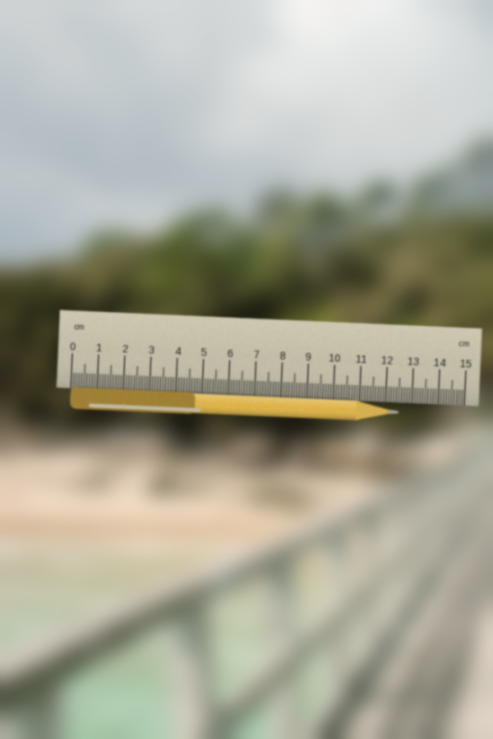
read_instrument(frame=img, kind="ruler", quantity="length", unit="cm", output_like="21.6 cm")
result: 12.5 cm
